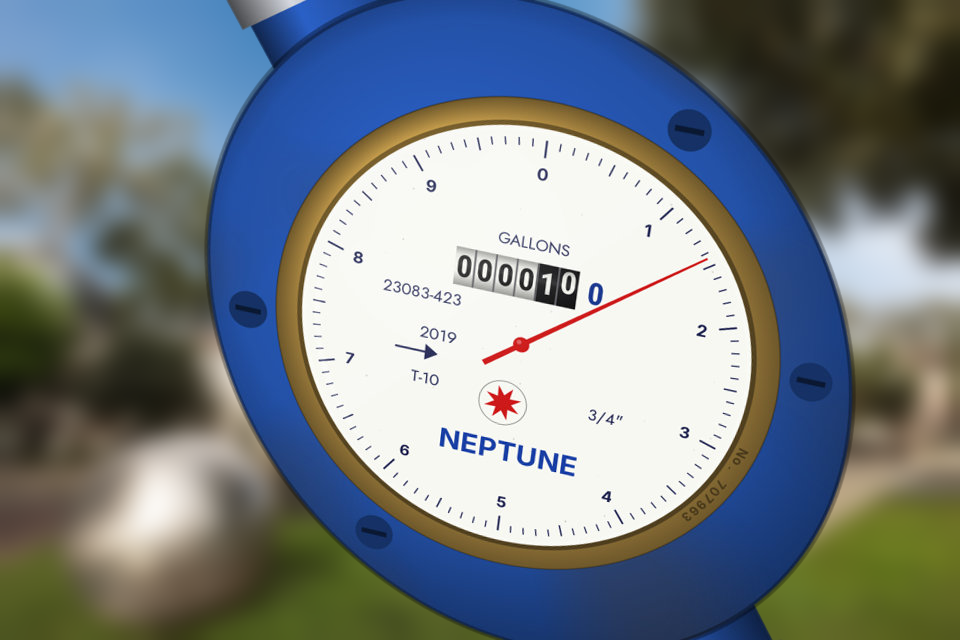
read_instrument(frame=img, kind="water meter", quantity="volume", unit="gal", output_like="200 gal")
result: 101.4 gal
